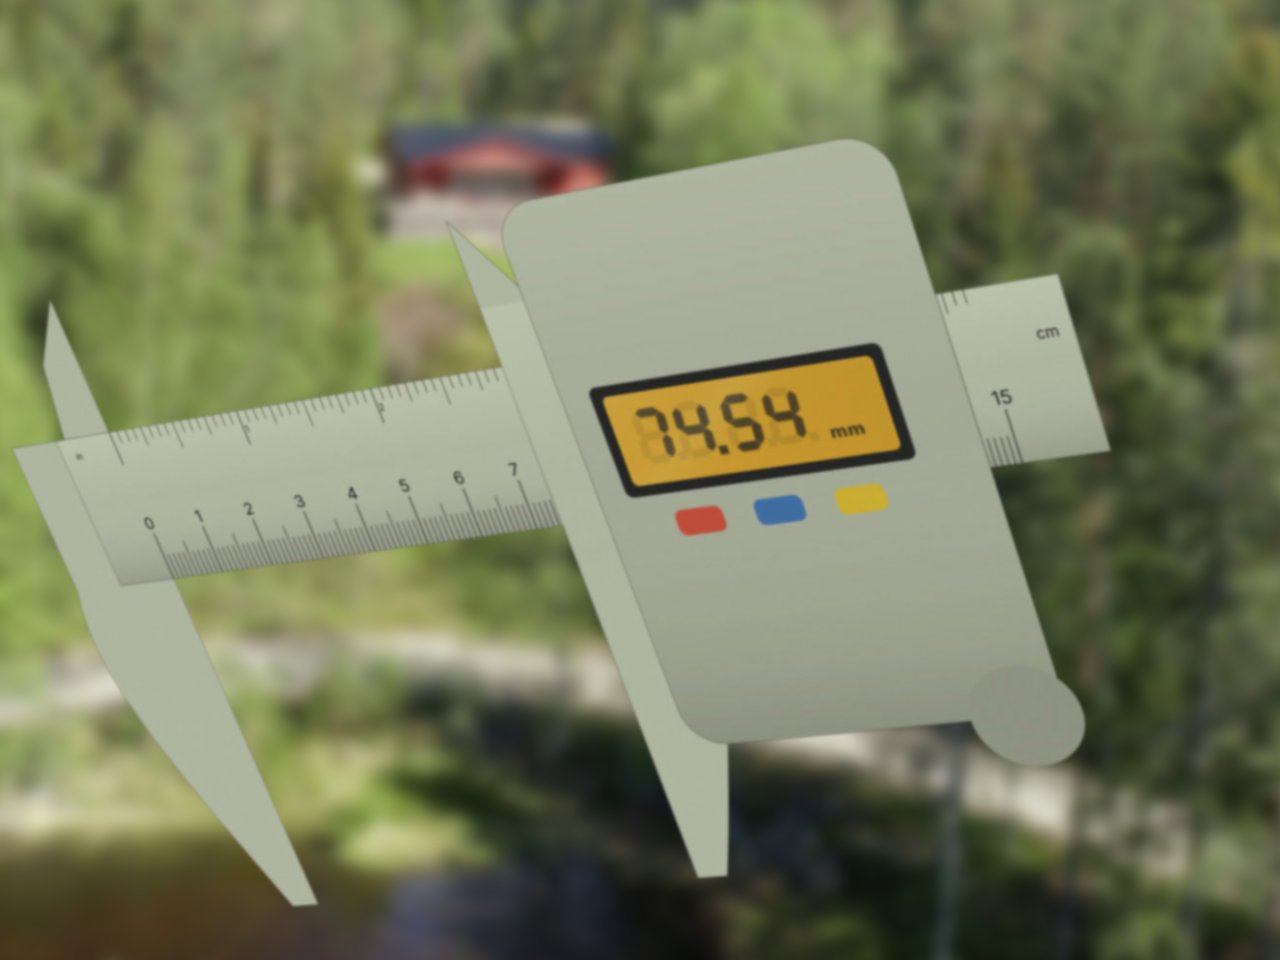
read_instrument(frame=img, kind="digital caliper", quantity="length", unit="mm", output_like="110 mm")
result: 74.54 mm
